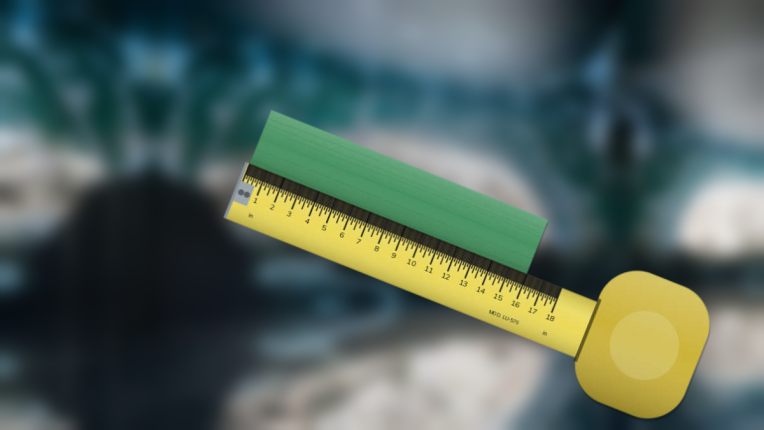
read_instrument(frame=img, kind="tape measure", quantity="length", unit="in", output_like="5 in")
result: 16 in
